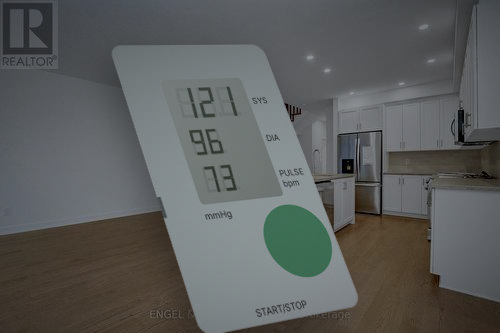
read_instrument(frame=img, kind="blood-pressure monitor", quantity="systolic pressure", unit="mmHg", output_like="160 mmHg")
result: 121 mmHg
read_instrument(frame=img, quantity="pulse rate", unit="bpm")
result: 73 bpm
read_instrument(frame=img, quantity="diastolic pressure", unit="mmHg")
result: 96 mmHg
